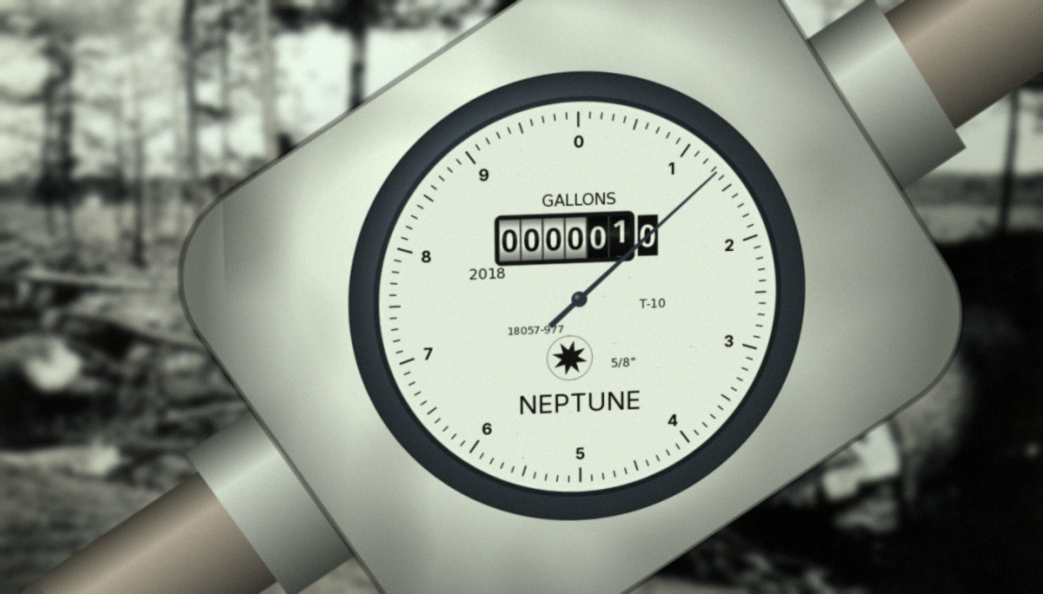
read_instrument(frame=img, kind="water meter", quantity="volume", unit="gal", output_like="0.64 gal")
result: 11.3 gal
